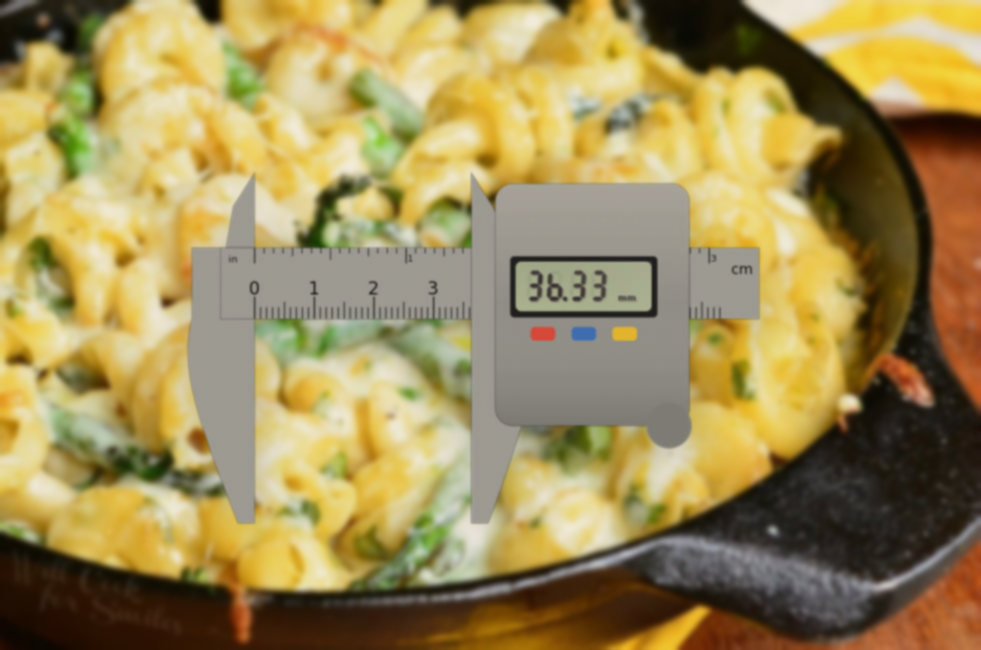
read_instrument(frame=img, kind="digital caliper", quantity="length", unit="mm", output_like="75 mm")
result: 36.33 mm
